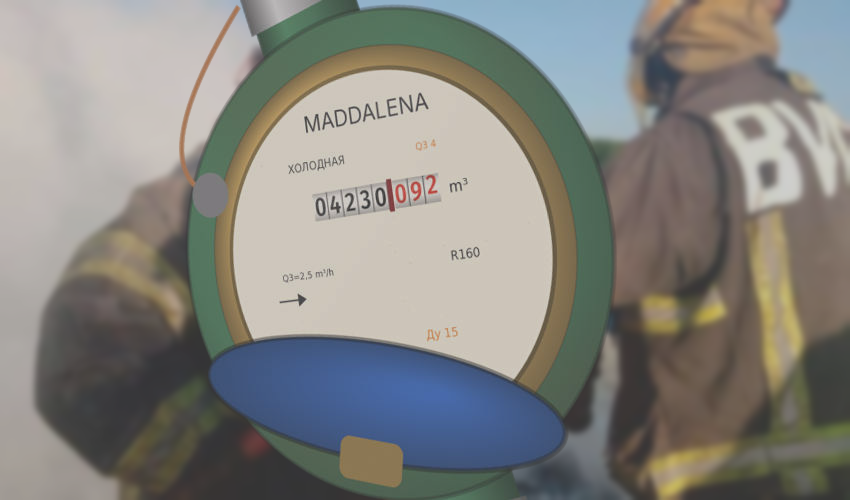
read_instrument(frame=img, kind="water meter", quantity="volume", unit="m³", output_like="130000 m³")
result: 4230.092 m³
